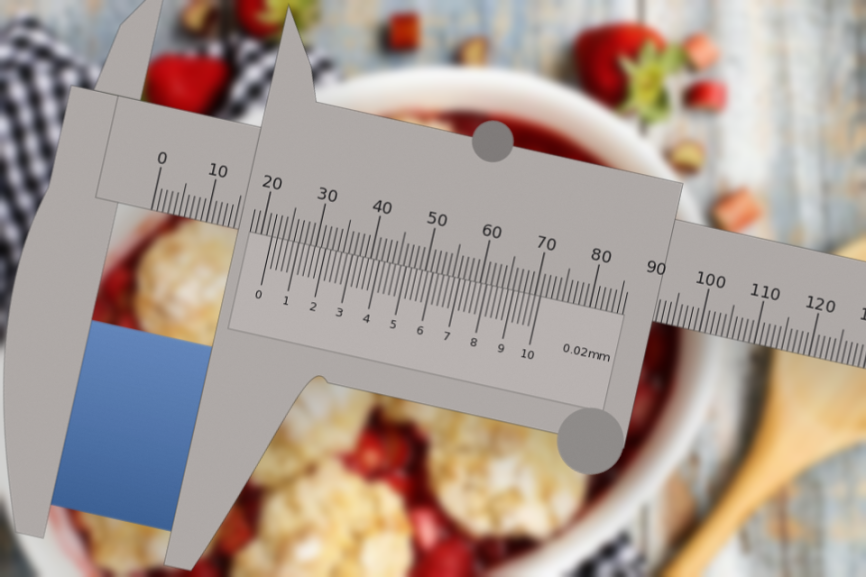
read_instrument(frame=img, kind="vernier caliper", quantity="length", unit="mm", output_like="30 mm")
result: 22.0 mm
